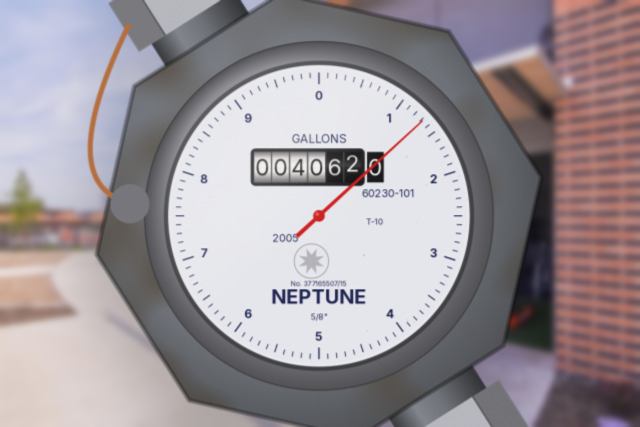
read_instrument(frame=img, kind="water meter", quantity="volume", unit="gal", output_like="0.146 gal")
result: 40621.3 gal
